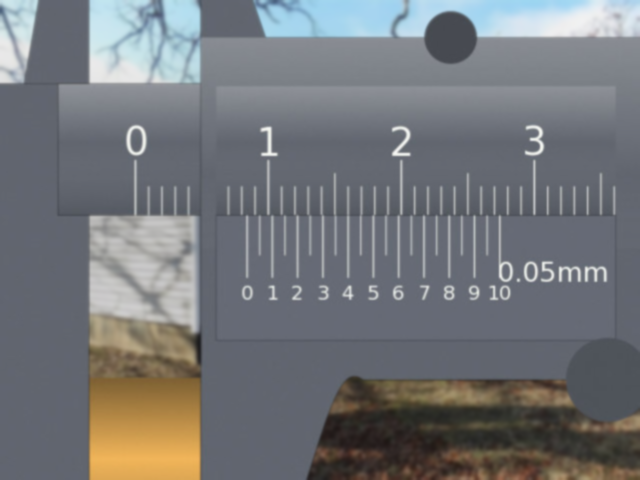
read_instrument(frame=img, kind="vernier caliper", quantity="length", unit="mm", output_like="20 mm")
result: 8.4 mm
